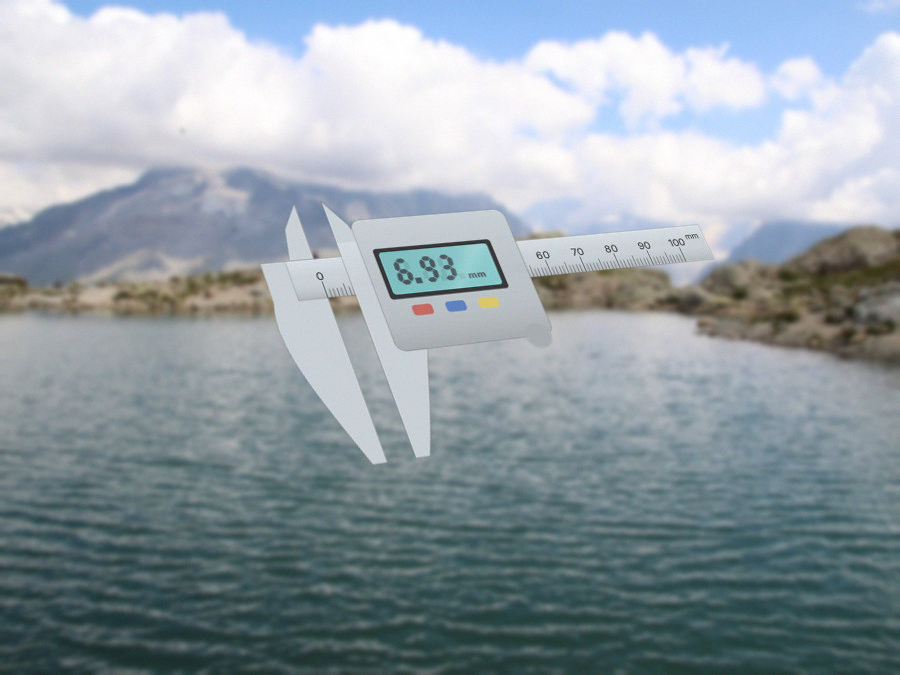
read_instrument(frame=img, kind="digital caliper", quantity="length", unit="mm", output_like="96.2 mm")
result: 6.93 mm
